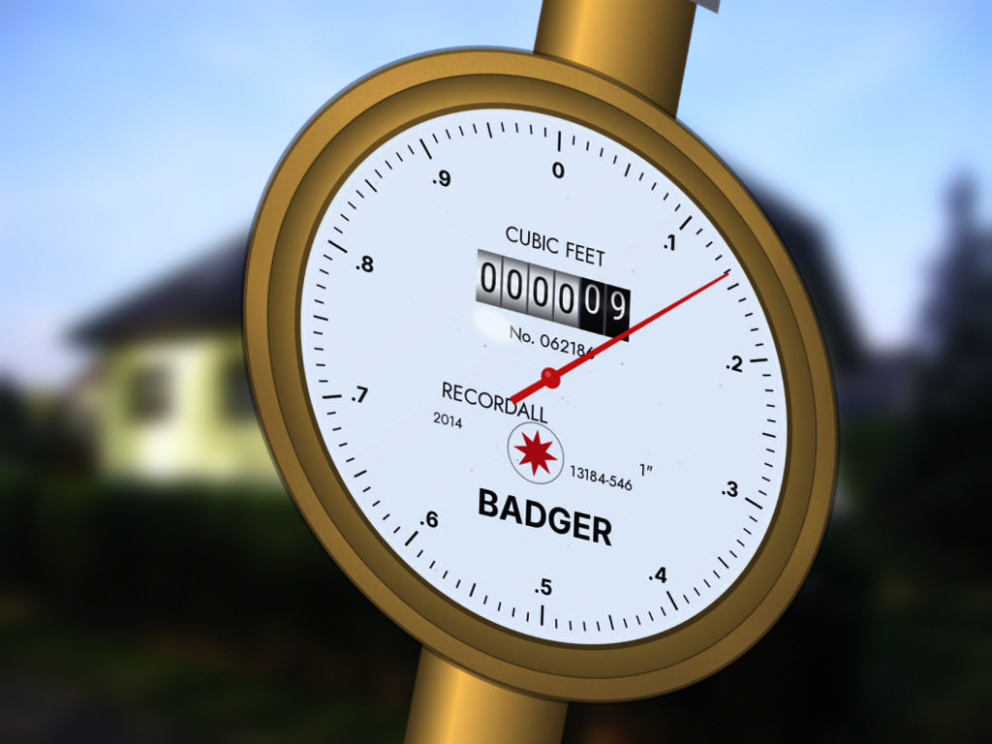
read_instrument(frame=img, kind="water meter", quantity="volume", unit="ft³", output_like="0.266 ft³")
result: 9.14 ft³
